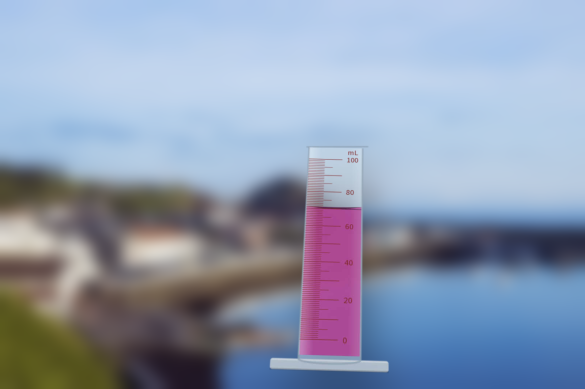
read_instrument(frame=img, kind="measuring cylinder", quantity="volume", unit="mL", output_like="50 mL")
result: 70 mL
